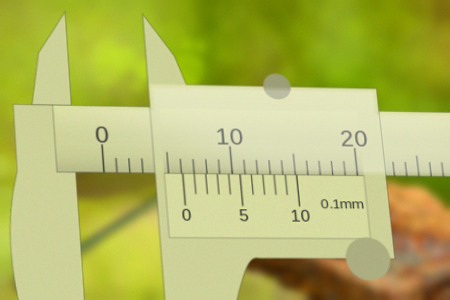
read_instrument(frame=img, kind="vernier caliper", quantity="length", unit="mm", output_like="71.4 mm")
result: 6.1 mm
